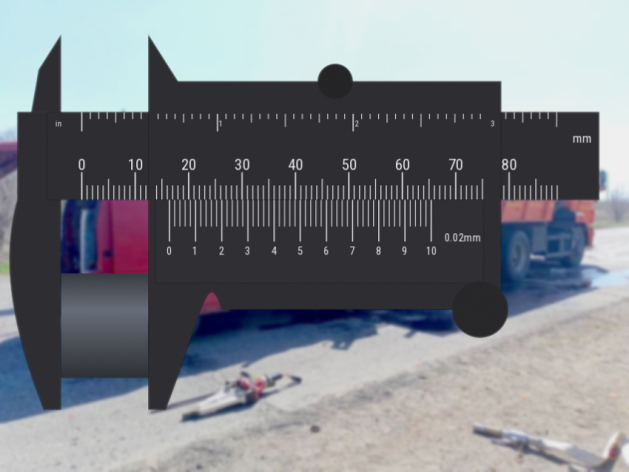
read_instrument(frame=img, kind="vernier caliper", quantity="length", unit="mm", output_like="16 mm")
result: 16.4 mm
